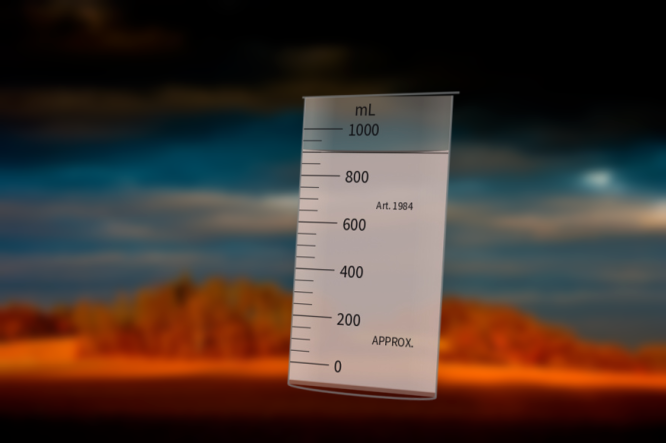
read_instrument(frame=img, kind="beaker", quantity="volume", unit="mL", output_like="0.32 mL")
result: 900 mL
